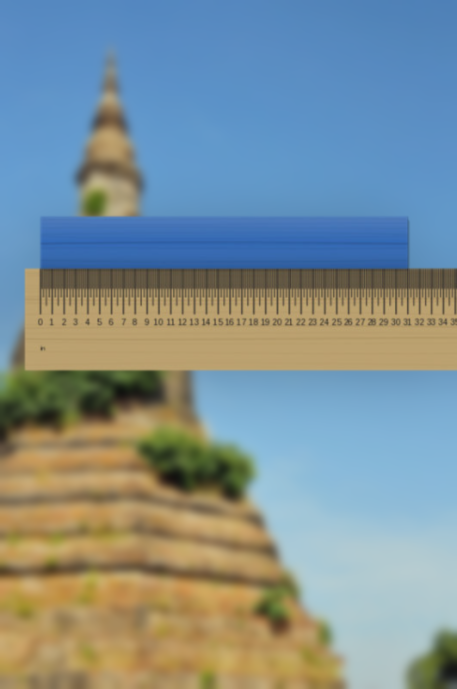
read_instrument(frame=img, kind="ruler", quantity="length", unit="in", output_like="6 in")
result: 31 in
